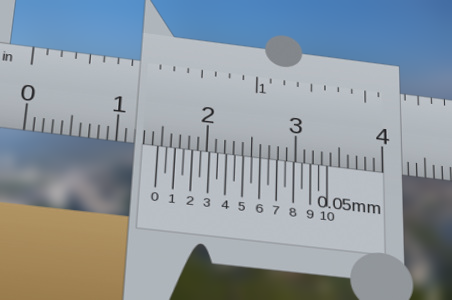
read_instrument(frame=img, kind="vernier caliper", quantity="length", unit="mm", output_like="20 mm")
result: 14.6 mm
